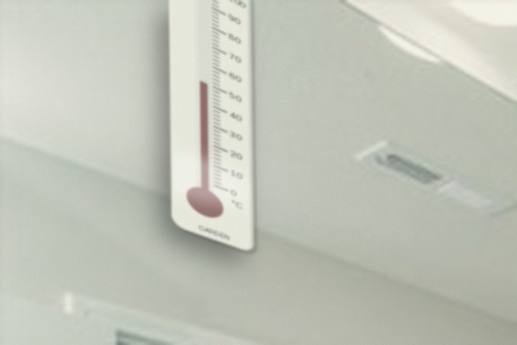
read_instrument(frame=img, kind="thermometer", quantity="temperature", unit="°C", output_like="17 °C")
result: 50 °C
